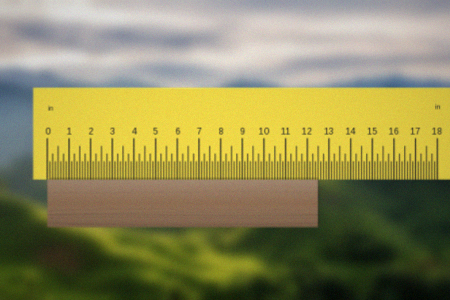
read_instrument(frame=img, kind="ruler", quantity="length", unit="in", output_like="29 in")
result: 12.5 in
